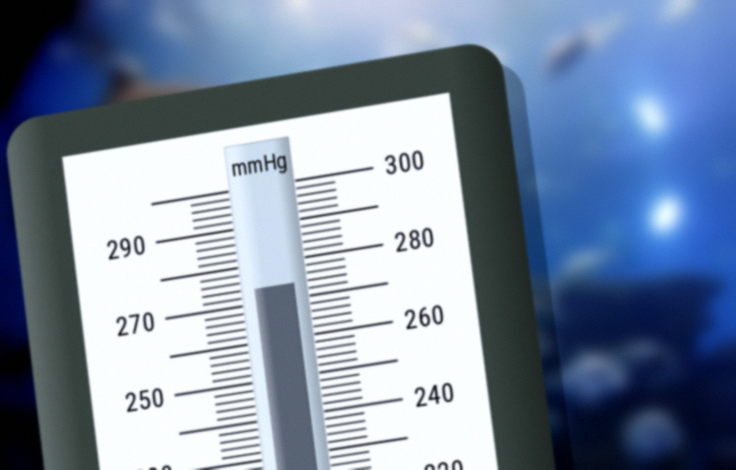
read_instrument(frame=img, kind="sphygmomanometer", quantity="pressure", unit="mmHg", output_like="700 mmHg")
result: 274 mmHg
